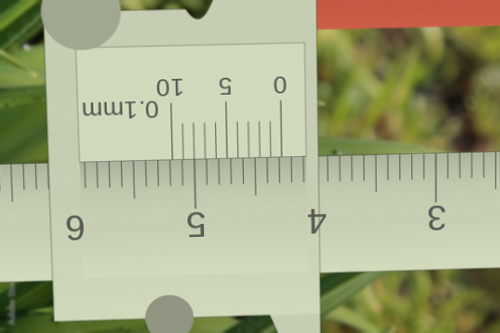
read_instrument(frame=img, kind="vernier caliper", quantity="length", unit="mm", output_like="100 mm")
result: 42.8 mm
